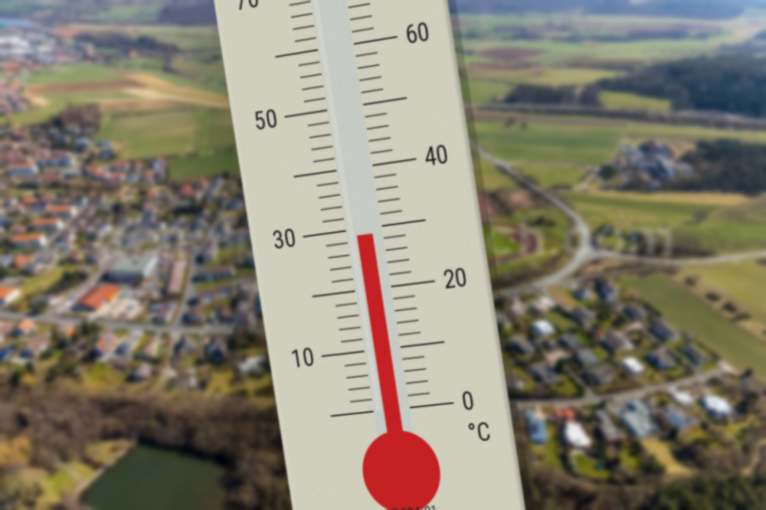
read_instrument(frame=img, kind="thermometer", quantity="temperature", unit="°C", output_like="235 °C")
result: 29 °C
